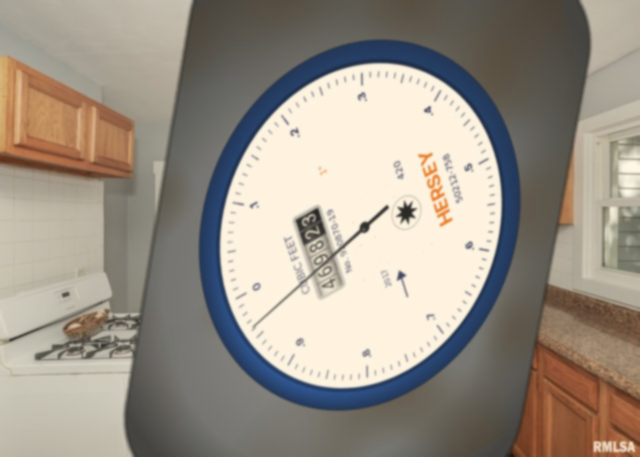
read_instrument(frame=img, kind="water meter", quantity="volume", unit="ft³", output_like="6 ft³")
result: 469822.96 ft³
